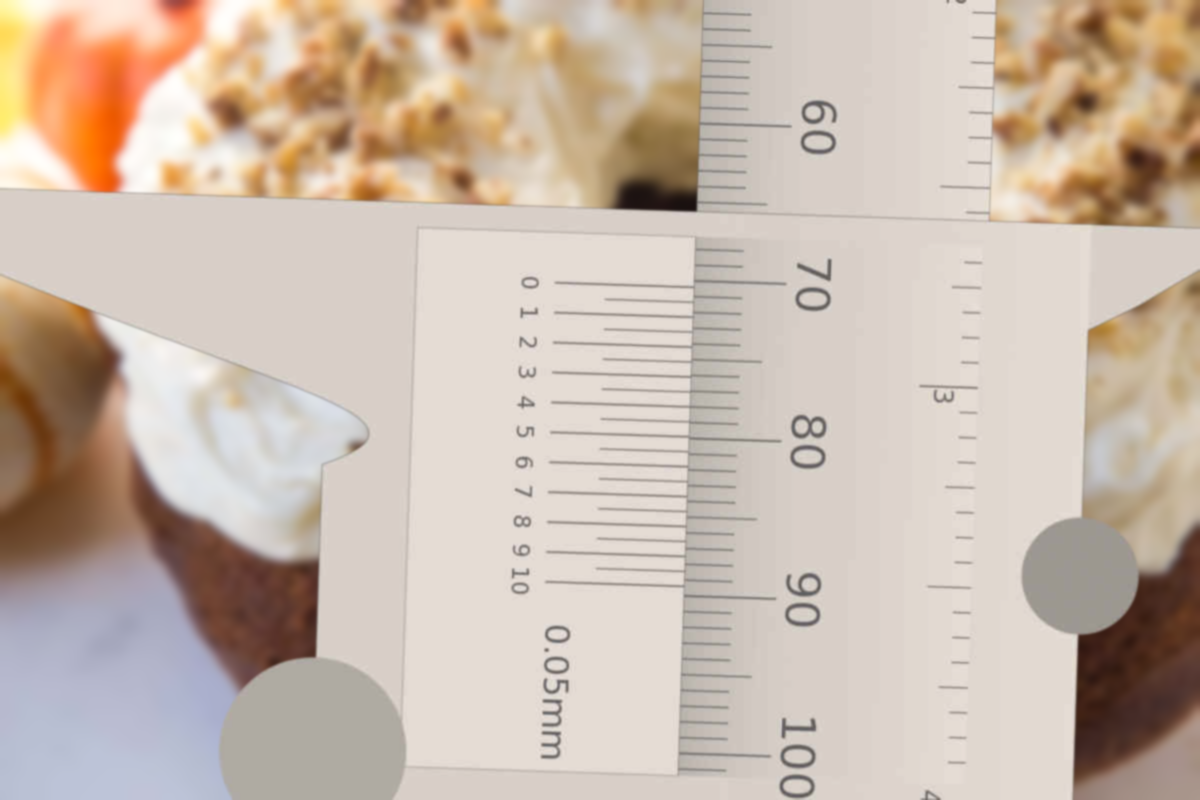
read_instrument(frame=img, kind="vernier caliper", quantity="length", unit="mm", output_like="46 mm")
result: 70.4 mm
